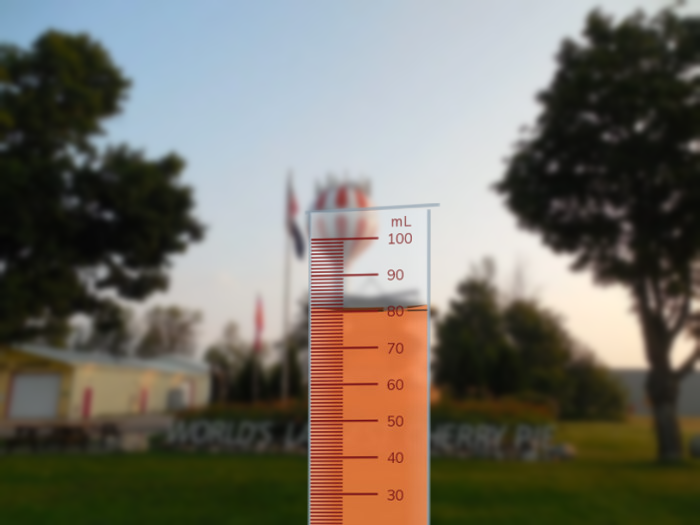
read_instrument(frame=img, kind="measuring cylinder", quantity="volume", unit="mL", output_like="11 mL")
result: 80 mL
